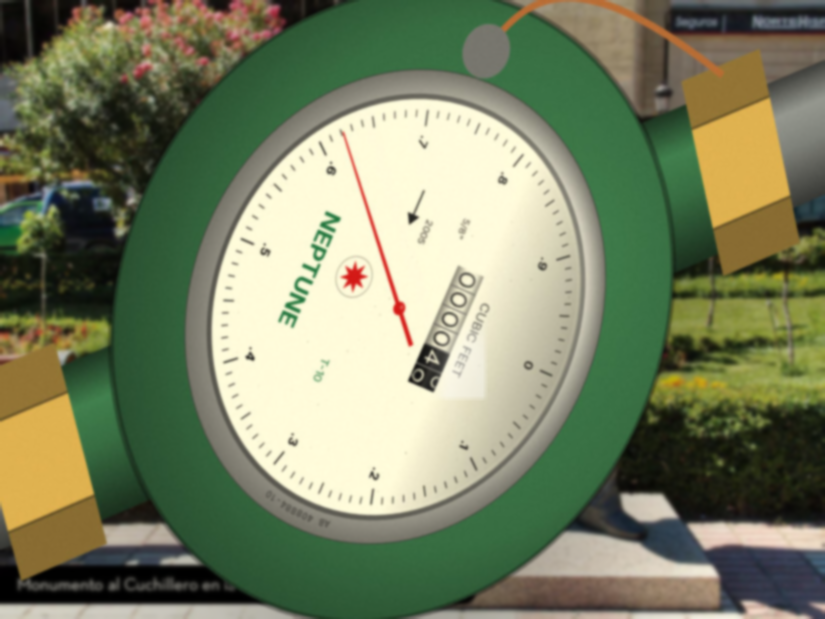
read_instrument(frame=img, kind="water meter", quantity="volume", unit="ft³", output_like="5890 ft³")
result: 48.62 ft³
